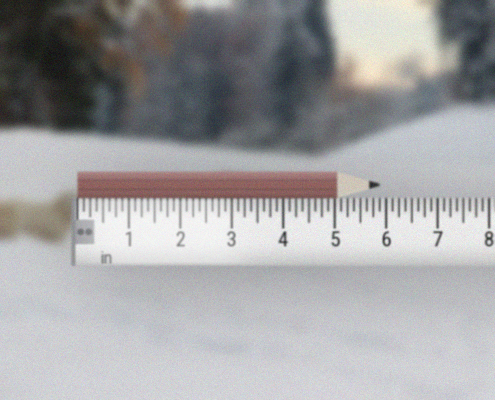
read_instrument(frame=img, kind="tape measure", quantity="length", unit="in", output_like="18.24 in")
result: 5.875 in
